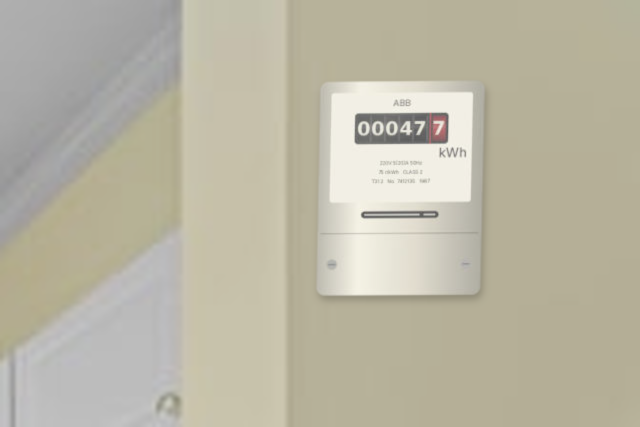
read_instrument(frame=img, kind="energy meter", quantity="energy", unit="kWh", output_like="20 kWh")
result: 47.7 kWh
